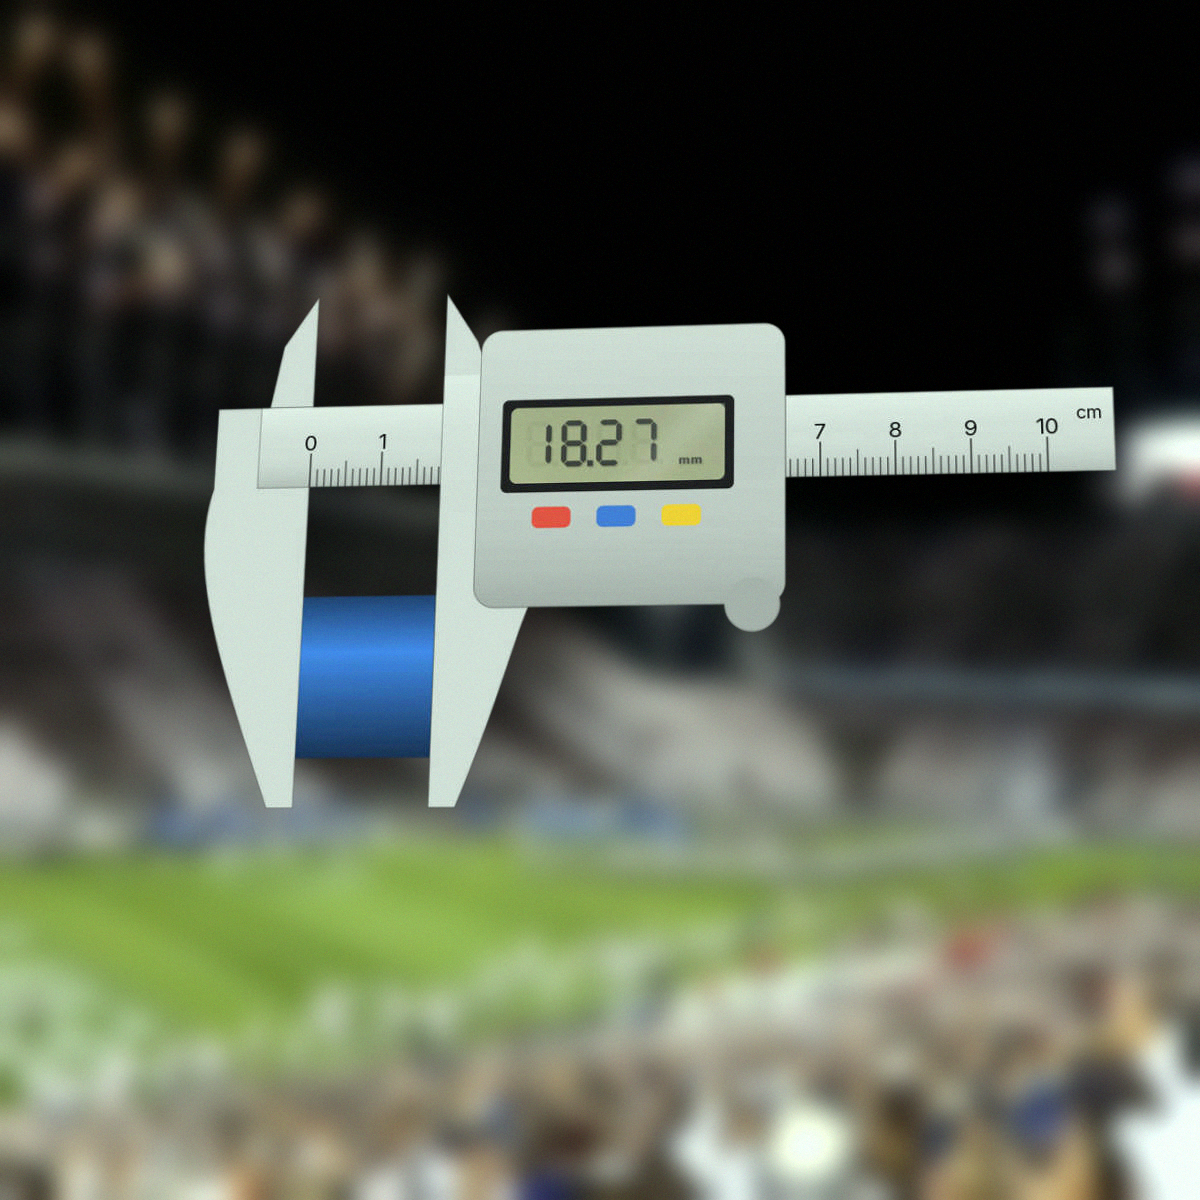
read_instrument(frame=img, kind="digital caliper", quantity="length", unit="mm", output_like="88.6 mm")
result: 18.27 mm
